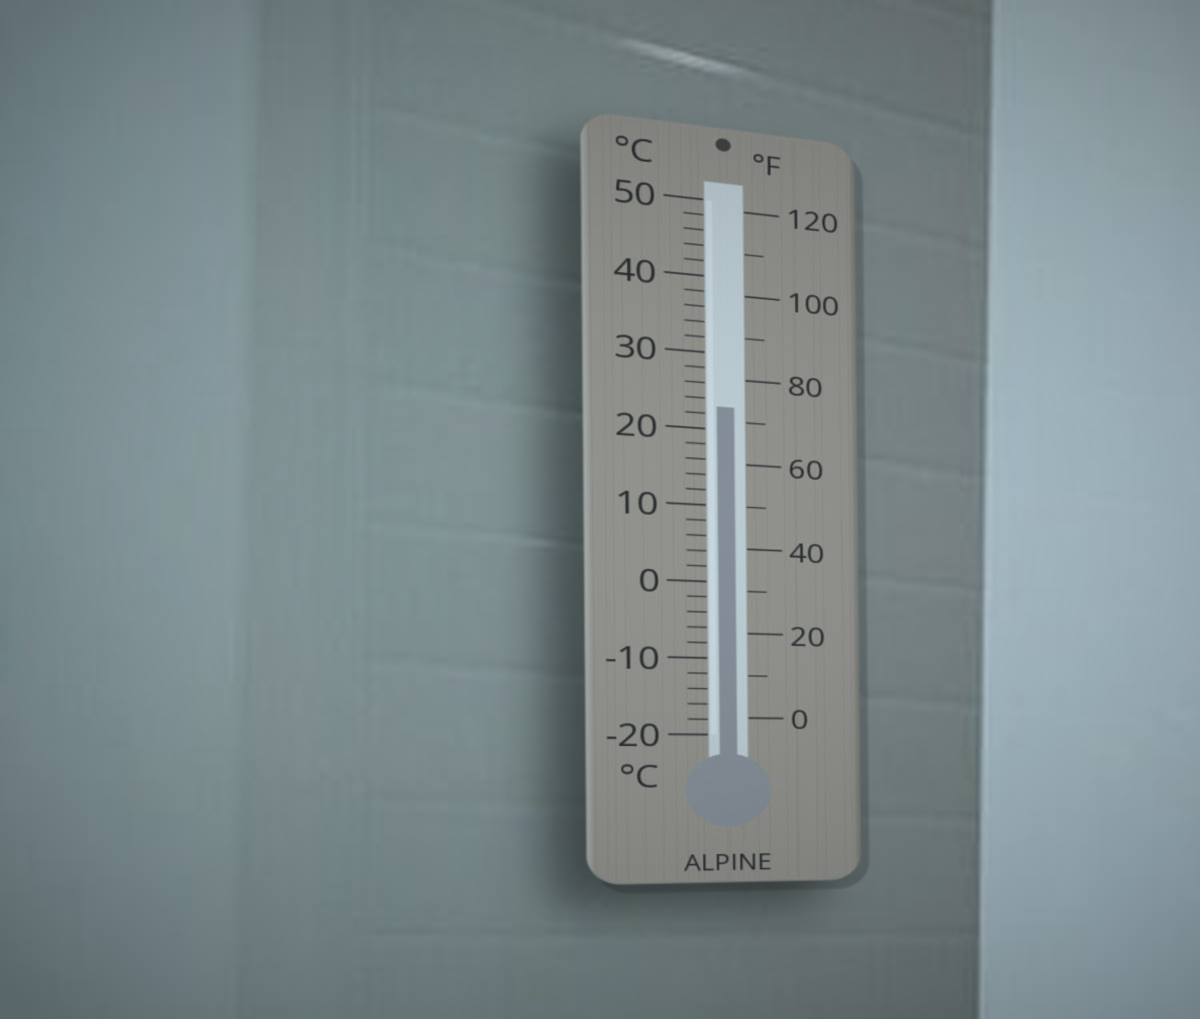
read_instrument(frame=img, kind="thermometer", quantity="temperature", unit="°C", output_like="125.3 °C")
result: 23 °C
